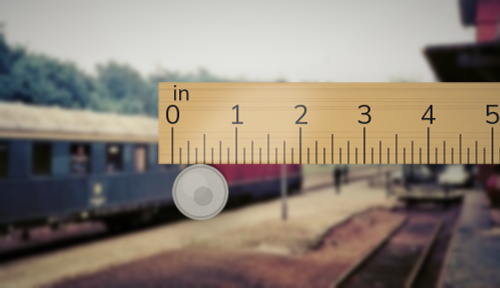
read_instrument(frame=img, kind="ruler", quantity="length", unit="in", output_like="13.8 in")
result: 0.875 in
